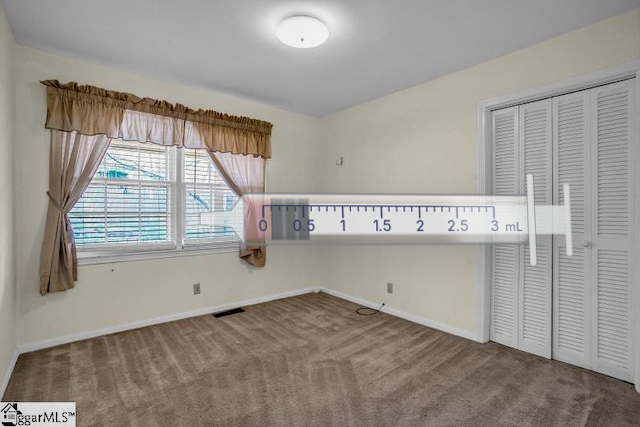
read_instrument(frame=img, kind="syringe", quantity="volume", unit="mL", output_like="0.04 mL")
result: 0.1 mL
